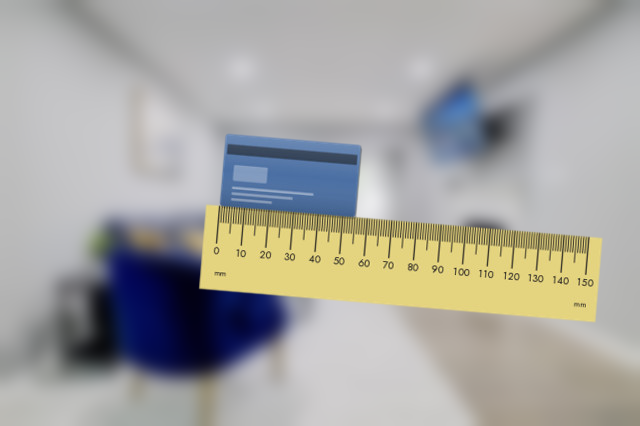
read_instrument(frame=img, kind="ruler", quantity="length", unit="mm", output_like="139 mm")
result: 55 mm
